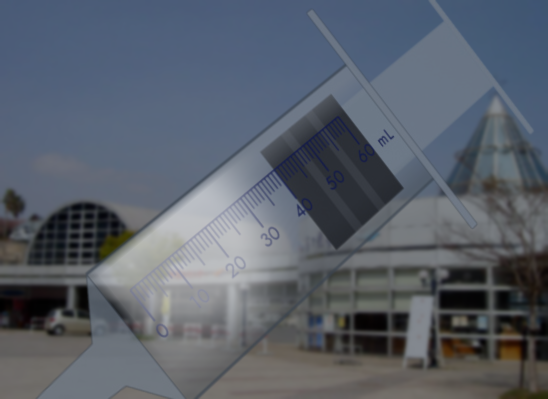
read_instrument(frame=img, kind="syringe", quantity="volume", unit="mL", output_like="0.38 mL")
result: 40 mL
